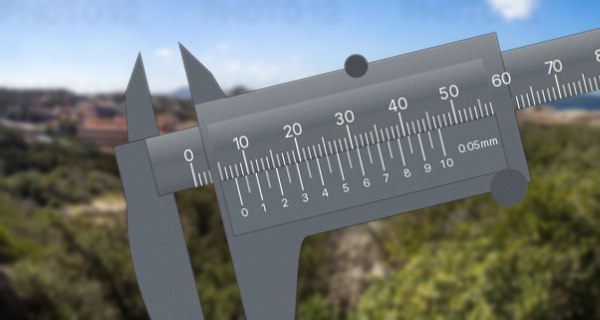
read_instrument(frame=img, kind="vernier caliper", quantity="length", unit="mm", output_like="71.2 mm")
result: 7.5 mm
